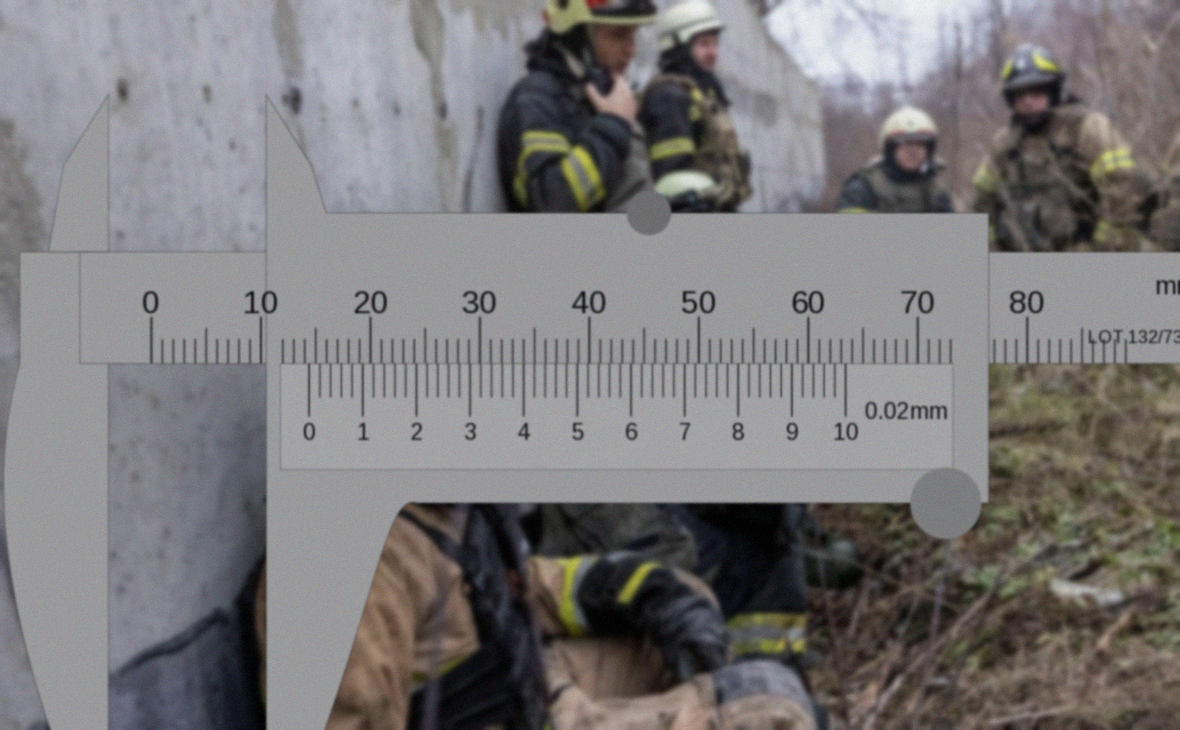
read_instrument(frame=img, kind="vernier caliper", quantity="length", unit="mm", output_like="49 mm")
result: 14.4 mm
